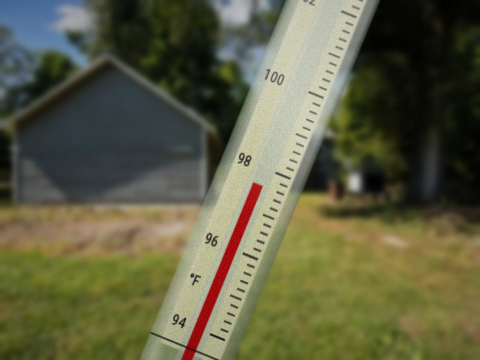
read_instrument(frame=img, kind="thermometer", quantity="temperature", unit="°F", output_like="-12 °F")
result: 97.6 °F
